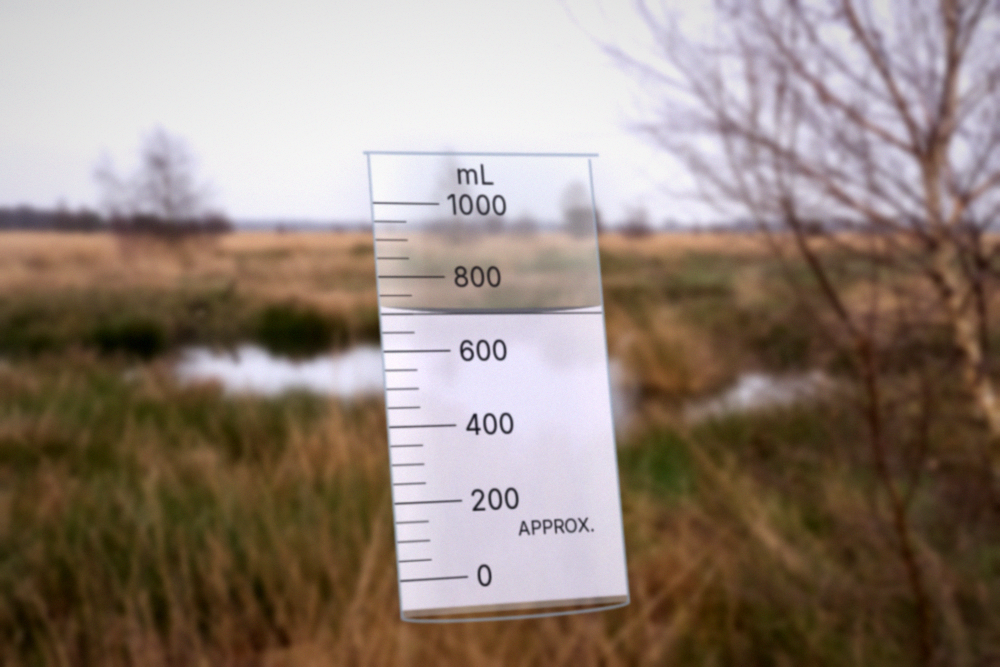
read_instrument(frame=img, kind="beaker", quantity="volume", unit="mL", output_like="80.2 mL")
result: 700 mL
